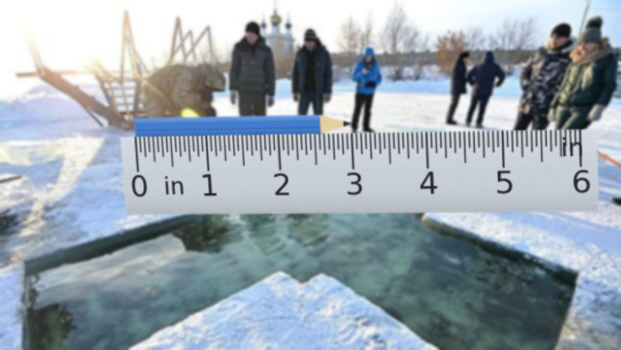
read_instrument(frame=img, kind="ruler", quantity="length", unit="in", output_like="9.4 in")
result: 3 in
